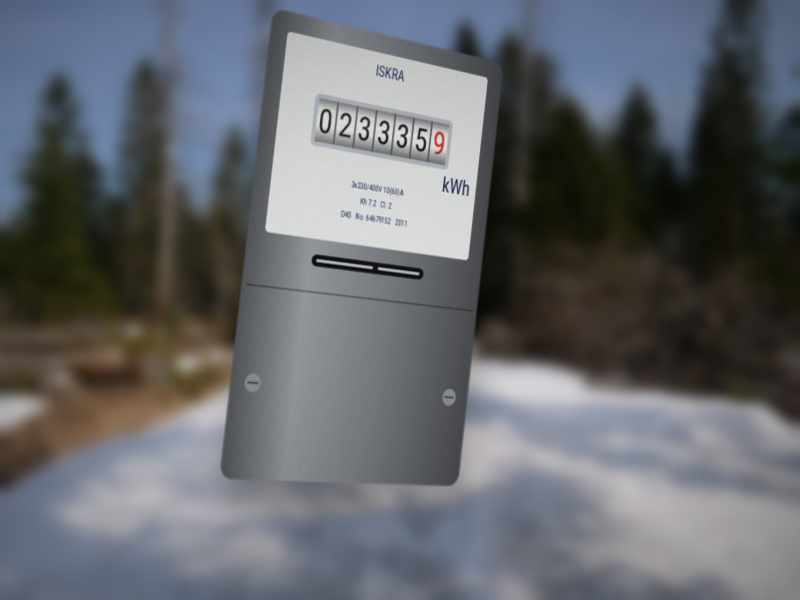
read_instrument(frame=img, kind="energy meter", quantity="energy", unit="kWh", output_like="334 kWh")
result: 23335.9 kWh
